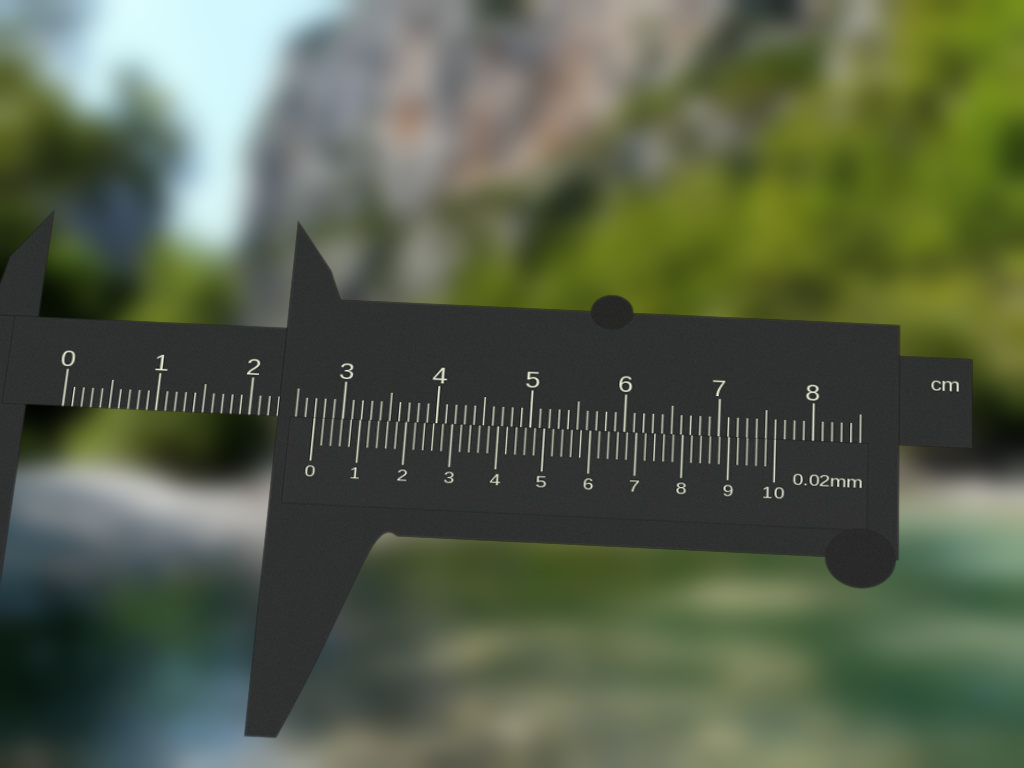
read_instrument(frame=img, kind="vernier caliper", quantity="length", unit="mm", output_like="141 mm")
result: 27.0 mm
